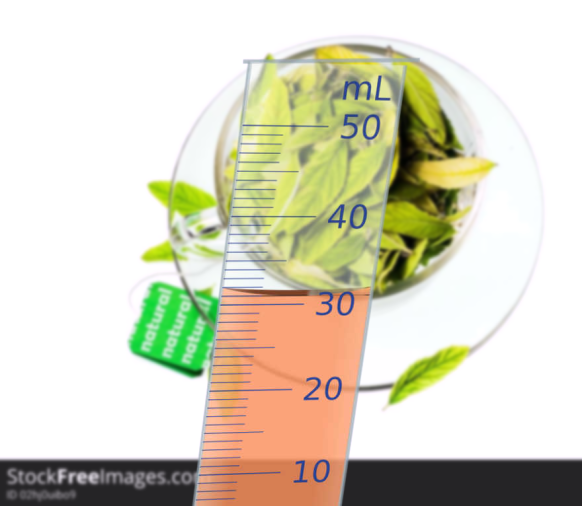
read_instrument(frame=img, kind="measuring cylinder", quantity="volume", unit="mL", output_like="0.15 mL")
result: 31 mL
